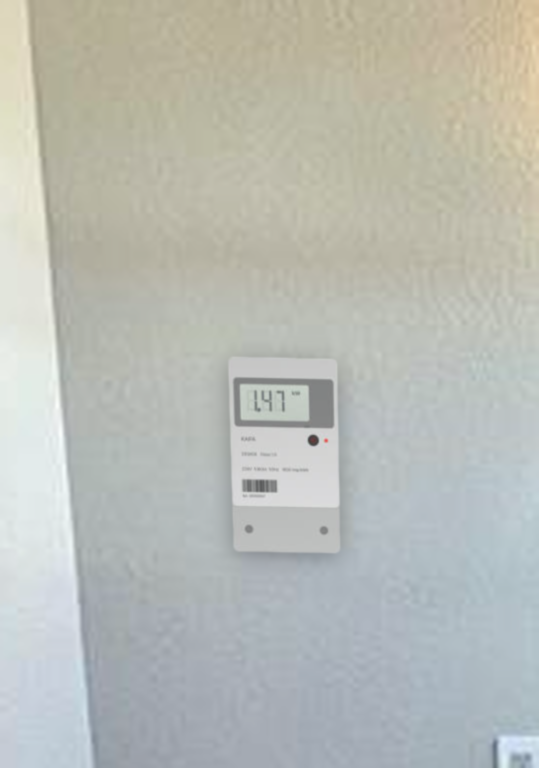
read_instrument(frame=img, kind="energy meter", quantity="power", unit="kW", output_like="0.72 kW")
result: 1.47 kW
